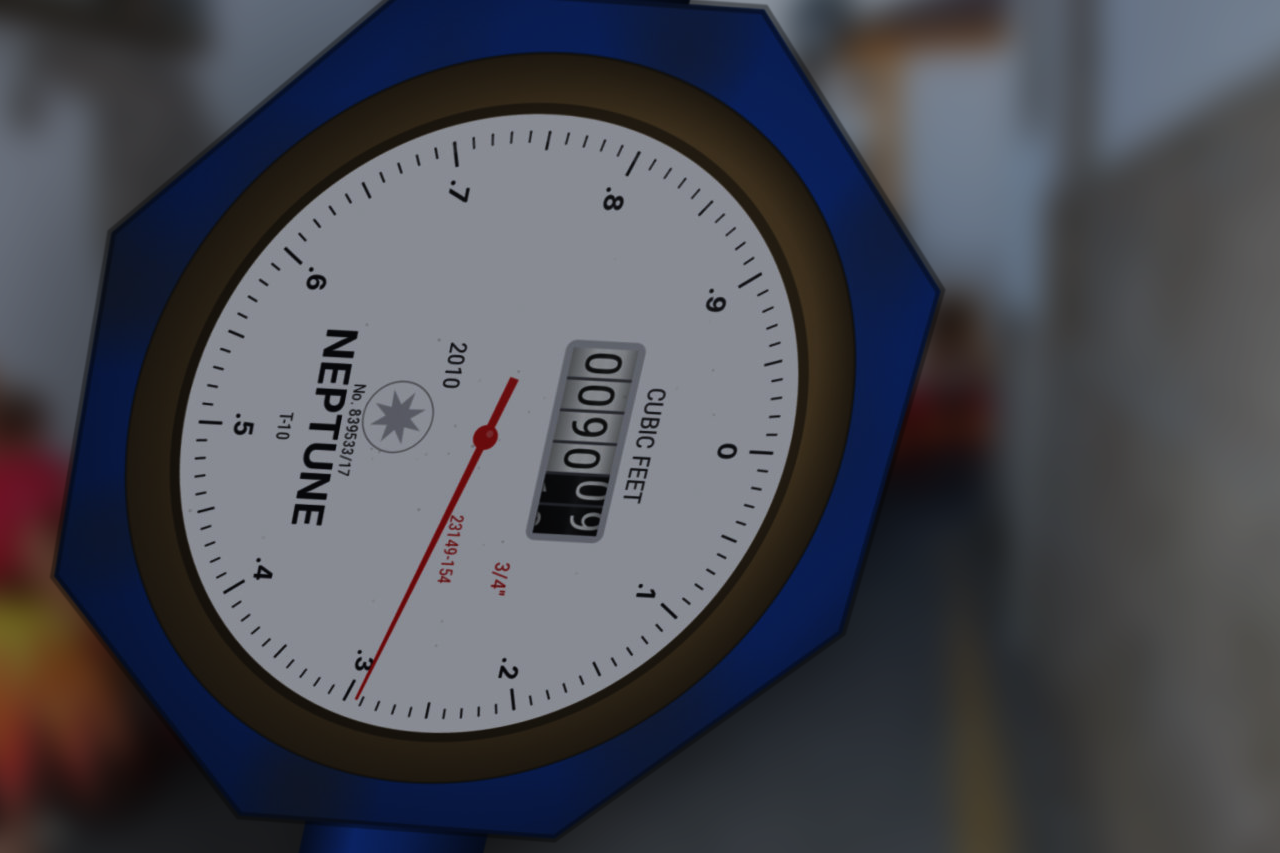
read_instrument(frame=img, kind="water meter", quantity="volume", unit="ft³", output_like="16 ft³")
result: 9009.29 ft³
